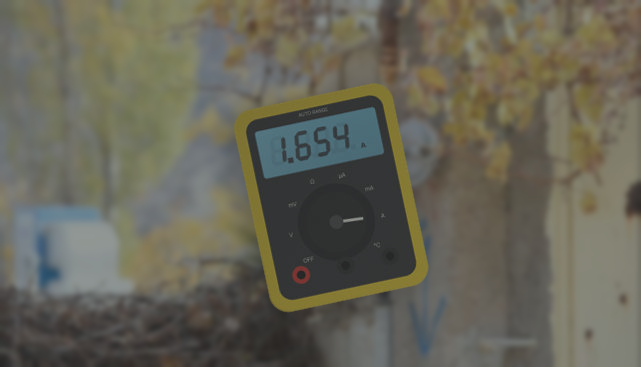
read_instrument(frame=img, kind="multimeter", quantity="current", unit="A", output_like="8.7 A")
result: 1.654 A
